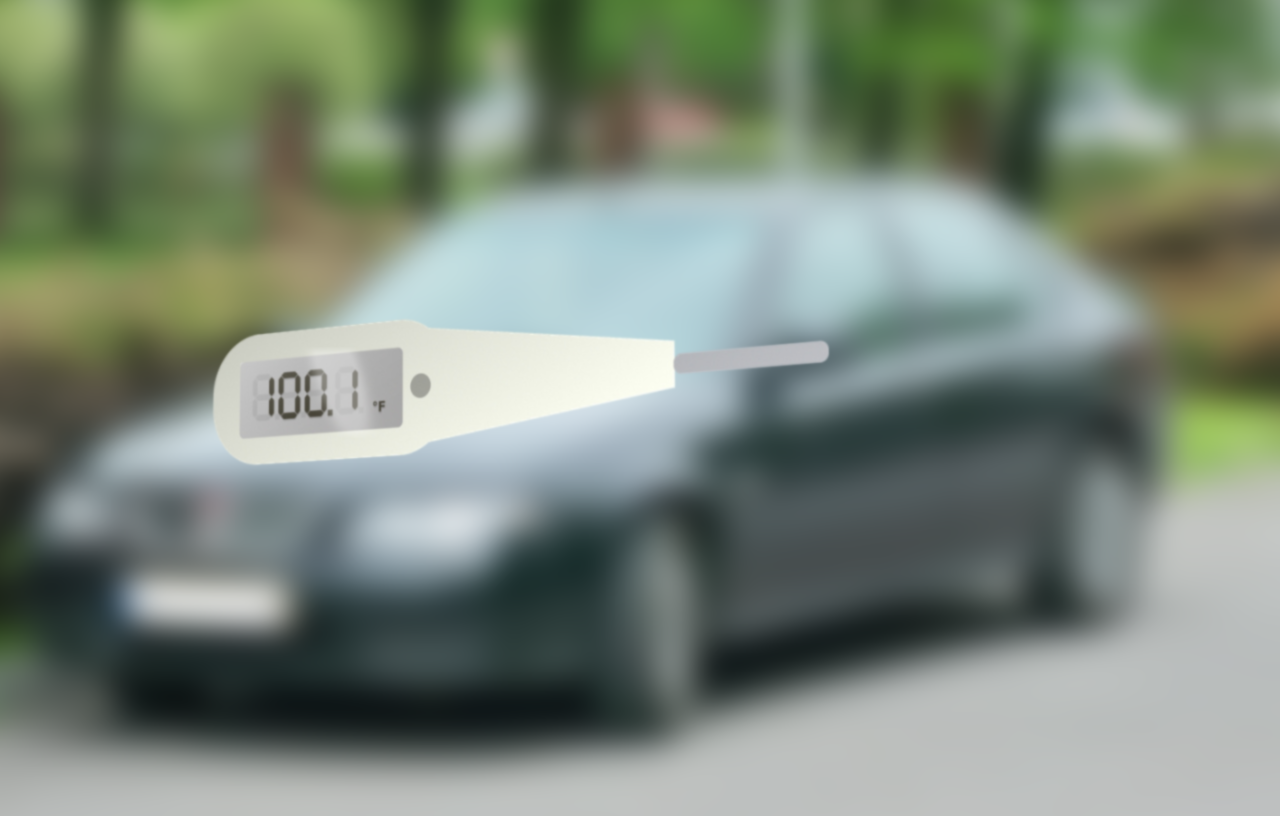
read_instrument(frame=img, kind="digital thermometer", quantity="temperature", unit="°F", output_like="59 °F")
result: 100.1 °F
